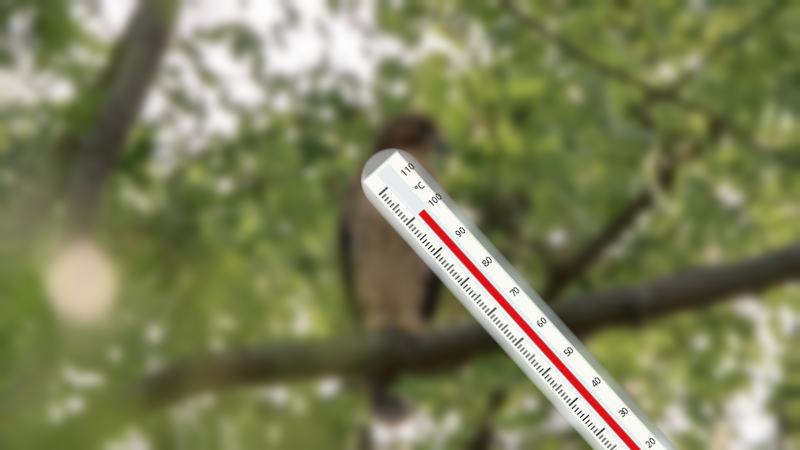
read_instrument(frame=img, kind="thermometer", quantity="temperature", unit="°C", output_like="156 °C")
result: 100 °C
